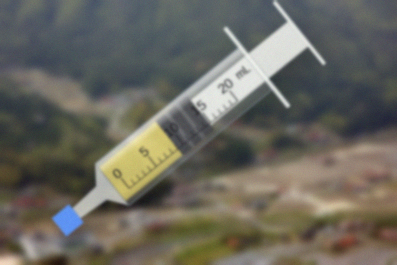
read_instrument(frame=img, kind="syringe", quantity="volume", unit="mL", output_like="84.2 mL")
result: 9 mL
